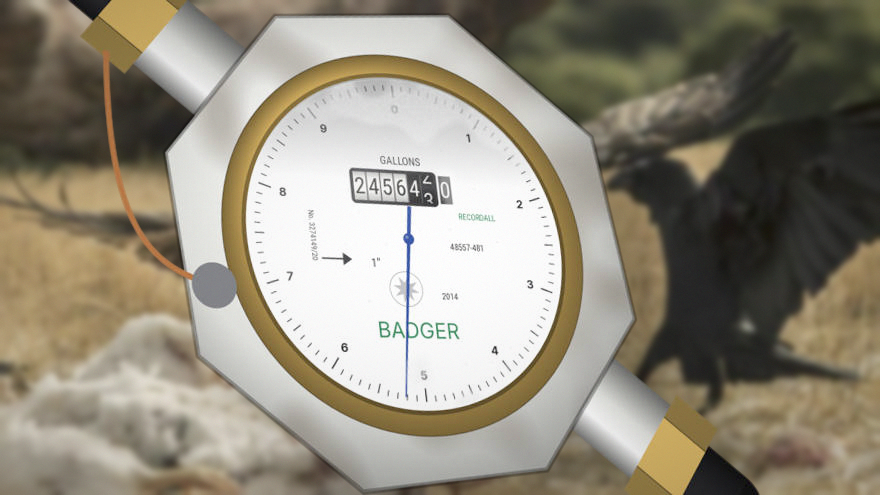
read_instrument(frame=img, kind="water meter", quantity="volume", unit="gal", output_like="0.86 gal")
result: 2456425.2 gal
